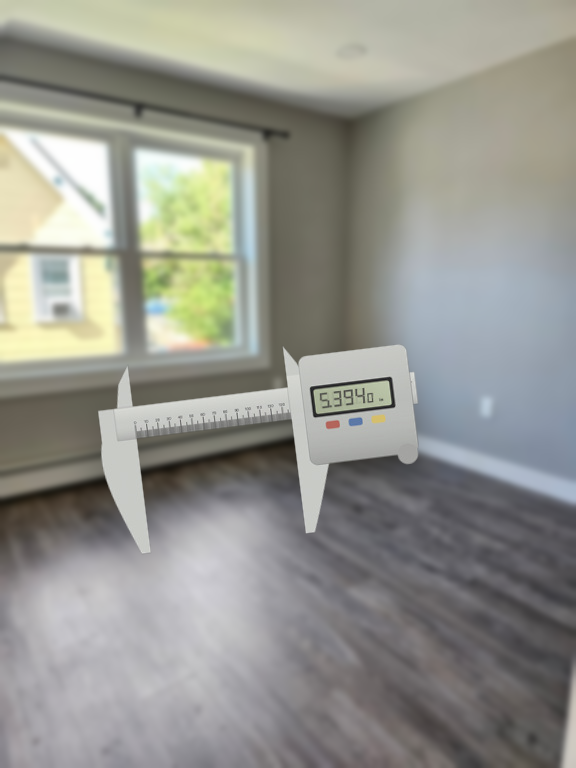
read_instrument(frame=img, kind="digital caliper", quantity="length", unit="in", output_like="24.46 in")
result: 5.3940 in
